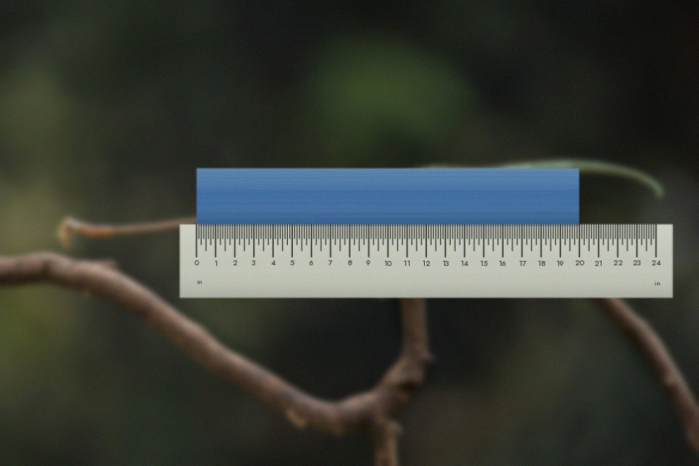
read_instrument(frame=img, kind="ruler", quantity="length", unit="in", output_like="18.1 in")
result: 20 in
